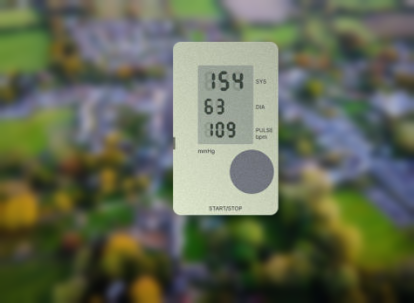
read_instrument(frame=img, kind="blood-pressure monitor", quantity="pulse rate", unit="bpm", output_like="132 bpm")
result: 109 bpm
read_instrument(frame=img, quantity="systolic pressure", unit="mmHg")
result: 154 mmHg
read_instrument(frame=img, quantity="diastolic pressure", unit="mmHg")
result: 63 mmHg
